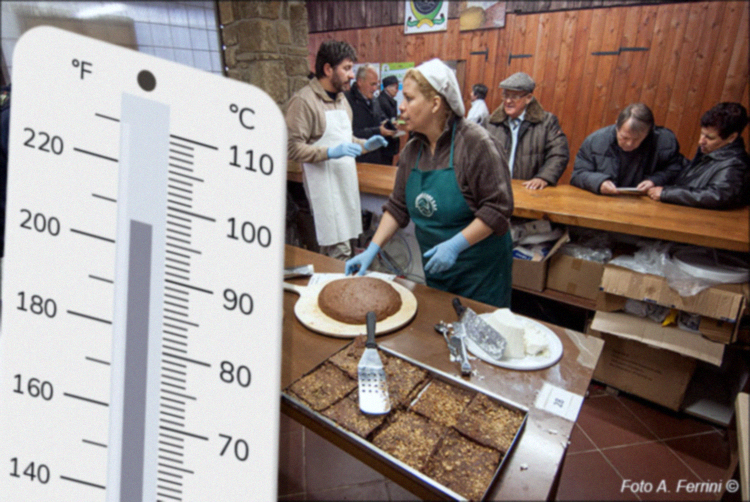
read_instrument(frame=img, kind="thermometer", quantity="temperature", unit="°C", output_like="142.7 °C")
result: 97 °C
